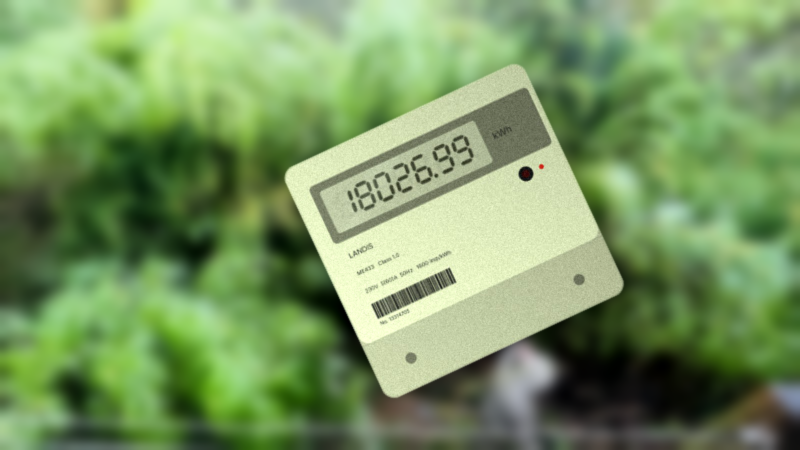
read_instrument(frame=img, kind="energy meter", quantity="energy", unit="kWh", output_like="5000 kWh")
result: 18026.99 kWh
